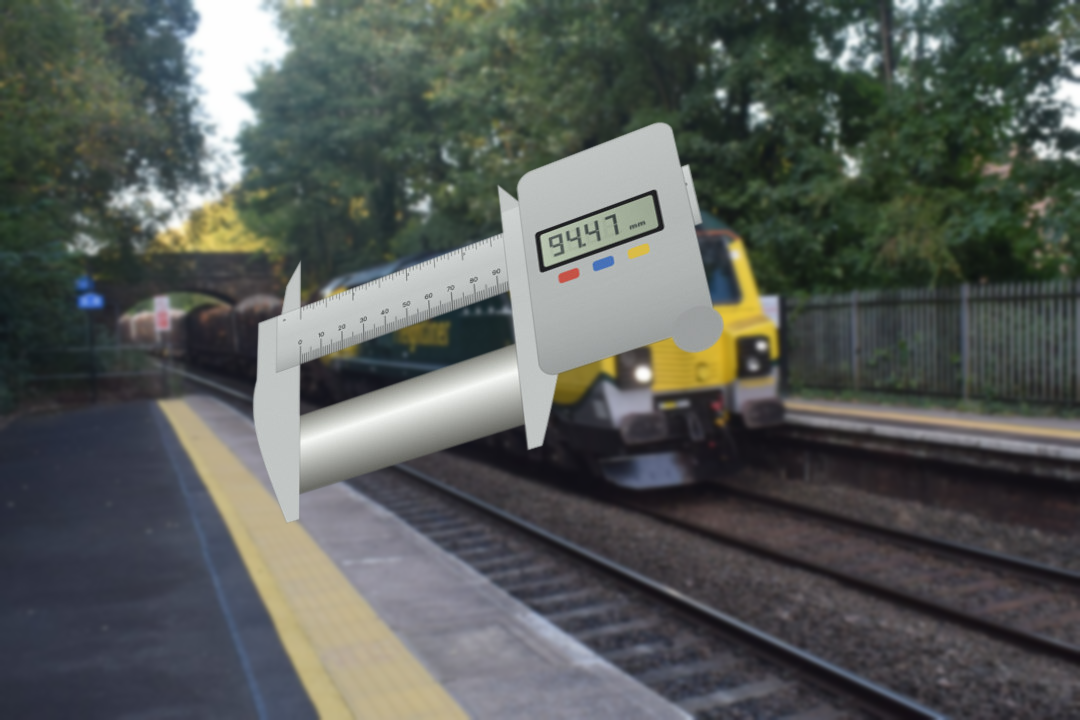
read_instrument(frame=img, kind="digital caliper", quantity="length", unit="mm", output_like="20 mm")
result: 94.47 mm
